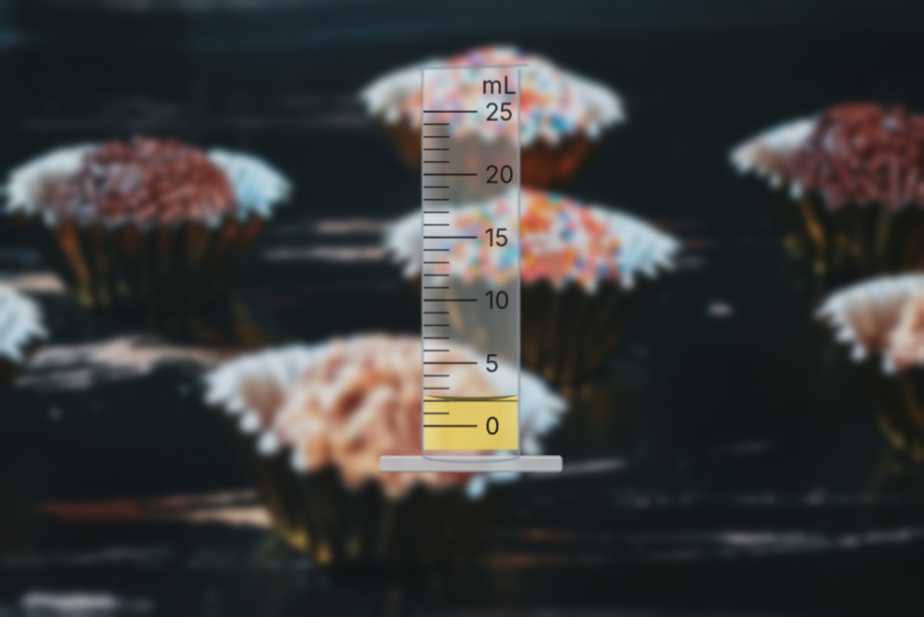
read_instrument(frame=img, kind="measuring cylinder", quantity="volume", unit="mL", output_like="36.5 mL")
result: 2 mL
